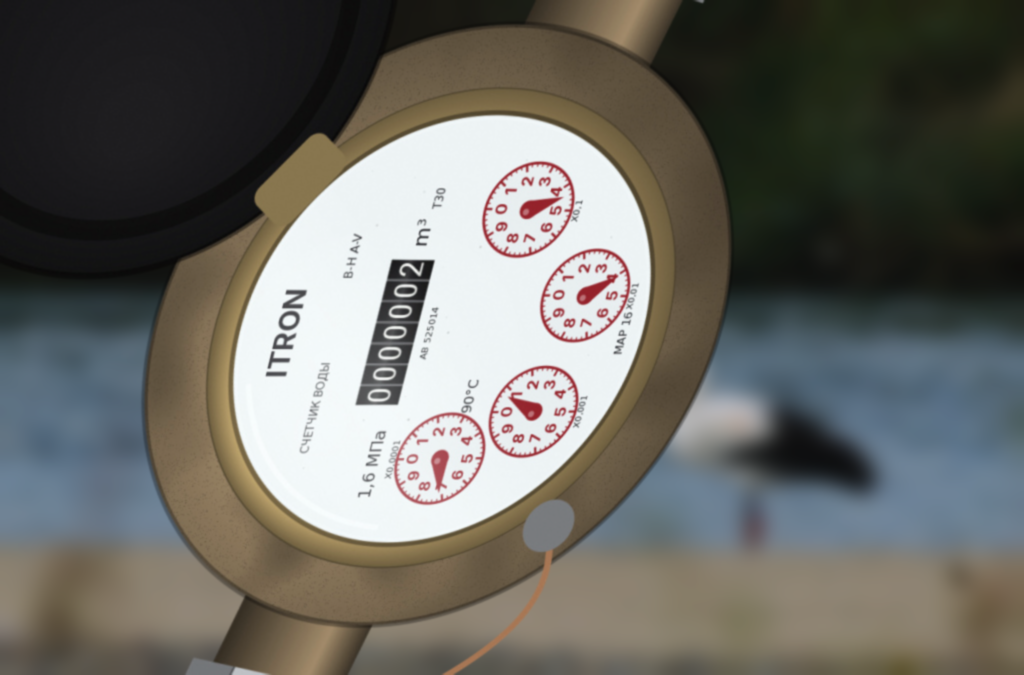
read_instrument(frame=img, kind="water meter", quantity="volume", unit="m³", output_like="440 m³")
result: 2.4407 m³
